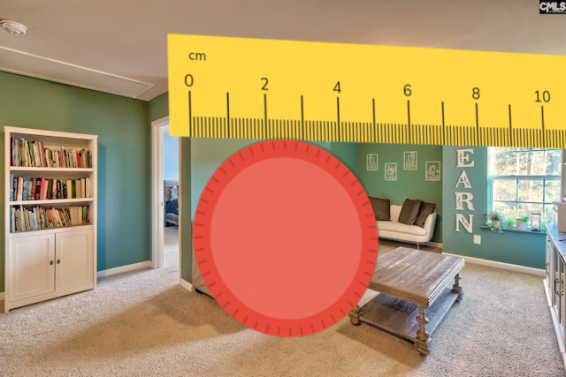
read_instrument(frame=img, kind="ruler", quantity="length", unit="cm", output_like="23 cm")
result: 5 cm
